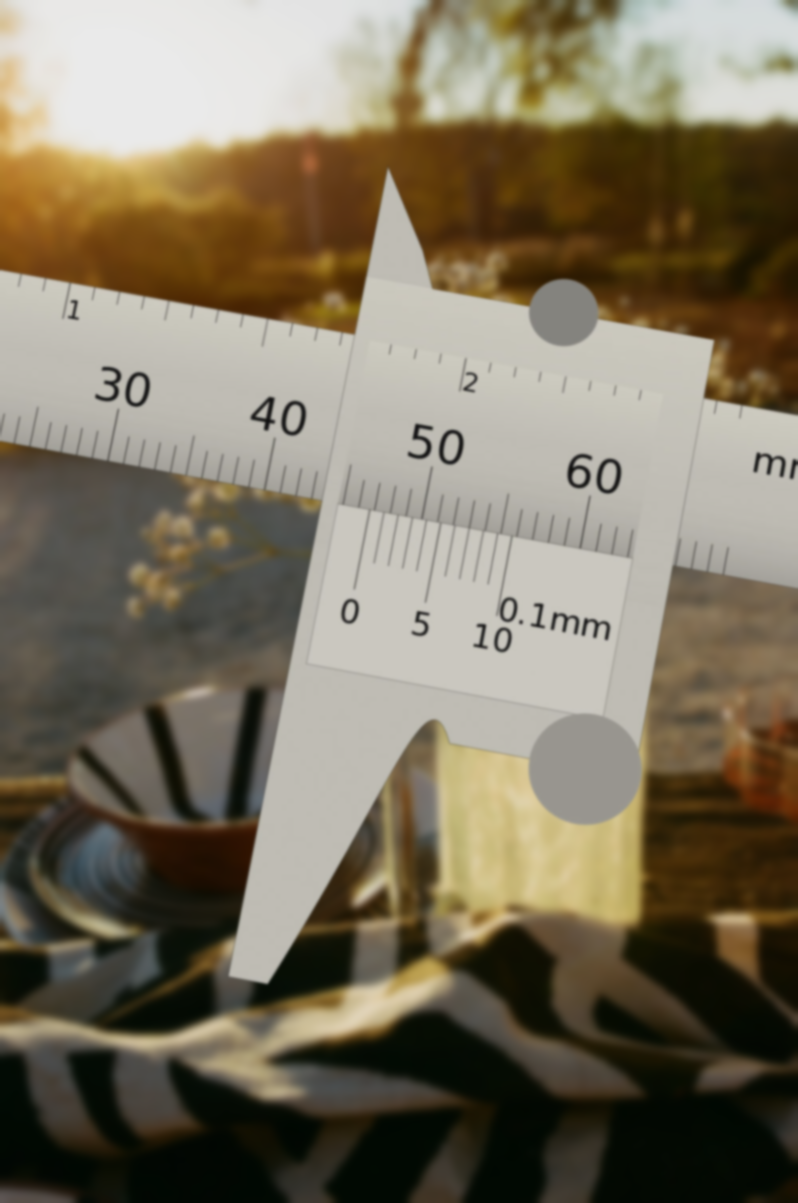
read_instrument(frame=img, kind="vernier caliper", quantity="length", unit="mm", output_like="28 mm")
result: 46.7 mm
